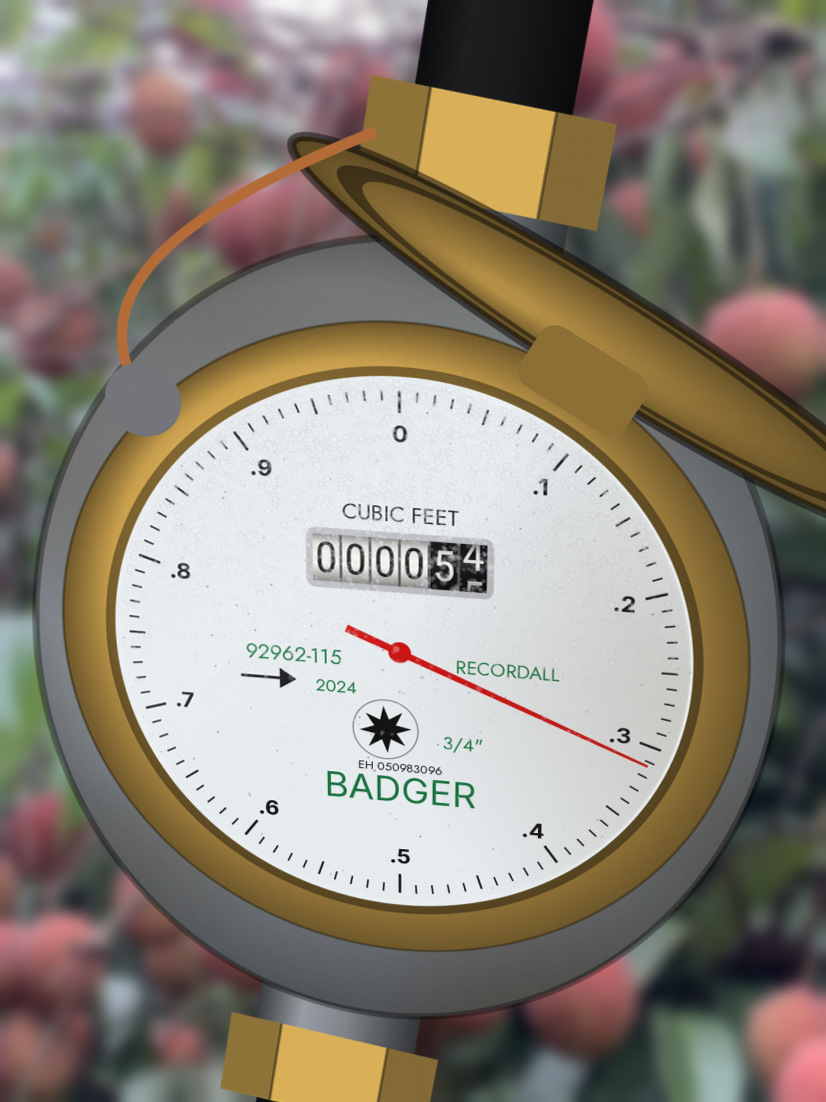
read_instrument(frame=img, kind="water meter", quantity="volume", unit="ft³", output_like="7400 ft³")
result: 54.31 ft³
